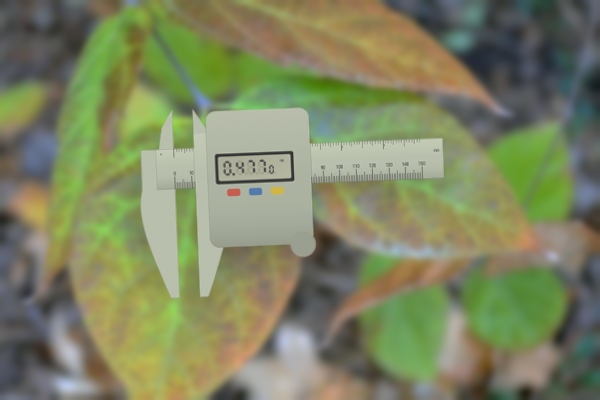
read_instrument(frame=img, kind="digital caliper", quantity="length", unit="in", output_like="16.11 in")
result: 0.4770 in
